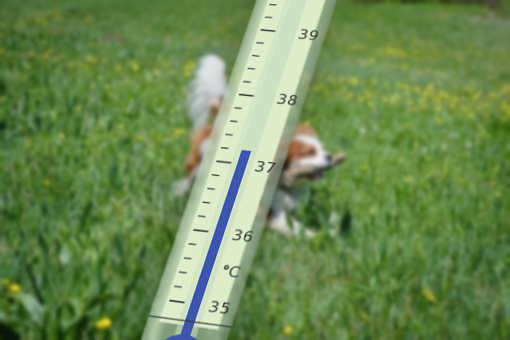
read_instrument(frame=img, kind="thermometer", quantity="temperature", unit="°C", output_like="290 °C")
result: 37.2 °C
